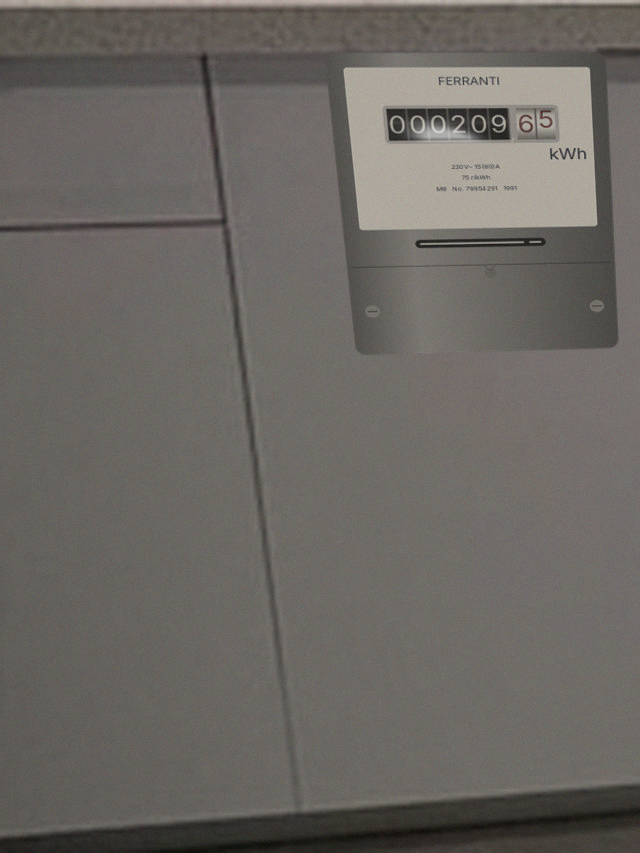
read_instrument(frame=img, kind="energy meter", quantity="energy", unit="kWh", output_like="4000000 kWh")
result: 209.65 kWh
